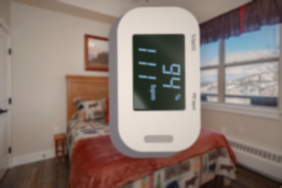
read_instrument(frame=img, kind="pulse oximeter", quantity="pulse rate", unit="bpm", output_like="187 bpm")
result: 111 bpm
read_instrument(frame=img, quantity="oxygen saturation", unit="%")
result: 94 %
